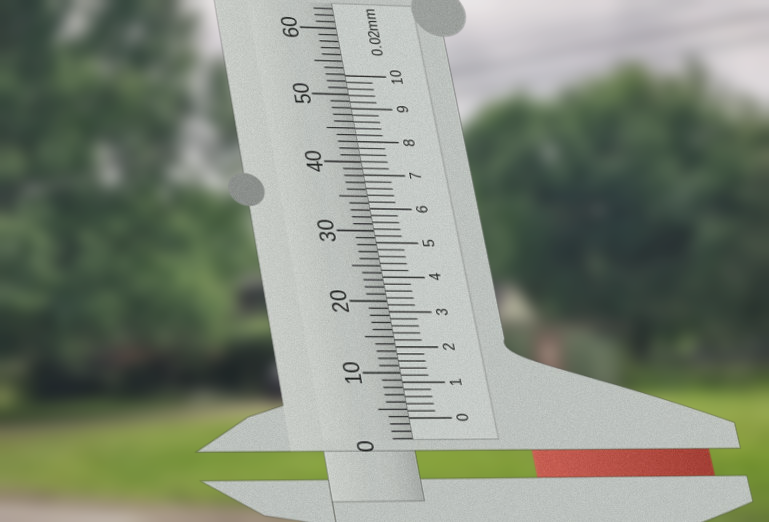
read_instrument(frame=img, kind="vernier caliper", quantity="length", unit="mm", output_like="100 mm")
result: 3.8 mm
